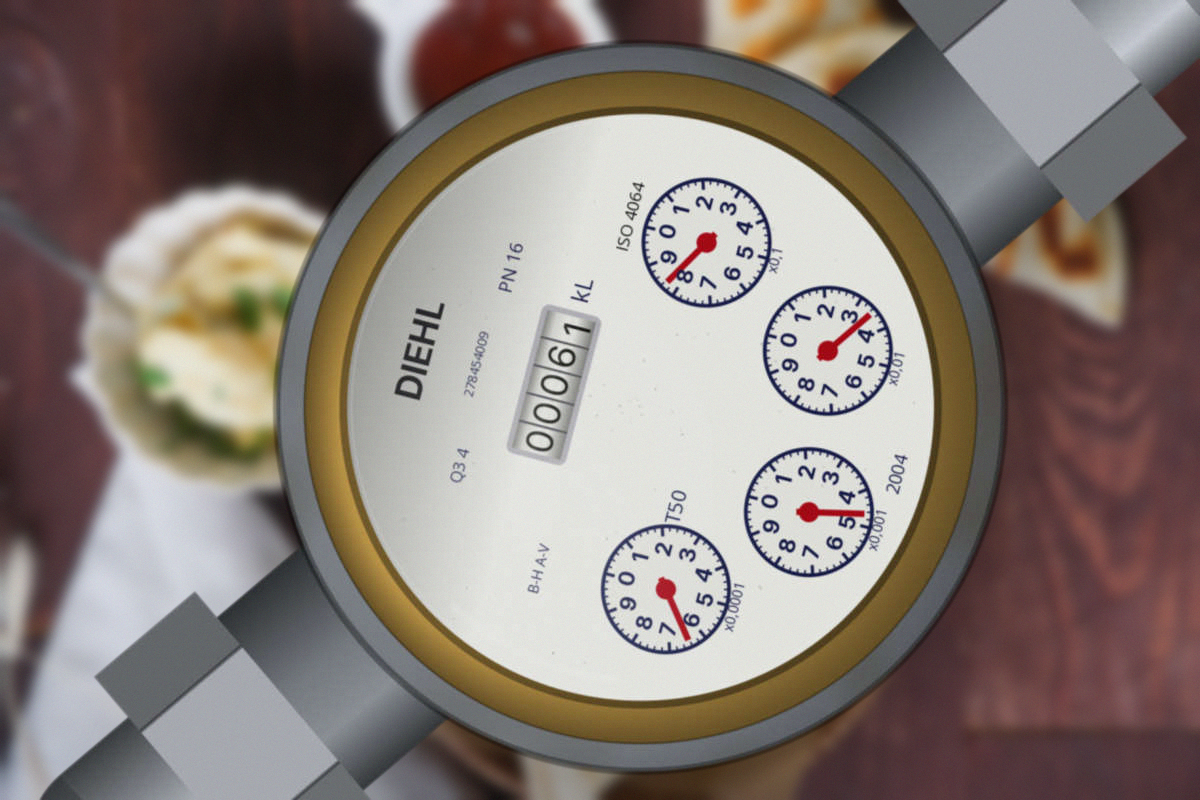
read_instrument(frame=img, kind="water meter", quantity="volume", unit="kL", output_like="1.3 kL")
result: 60.8346 kL
